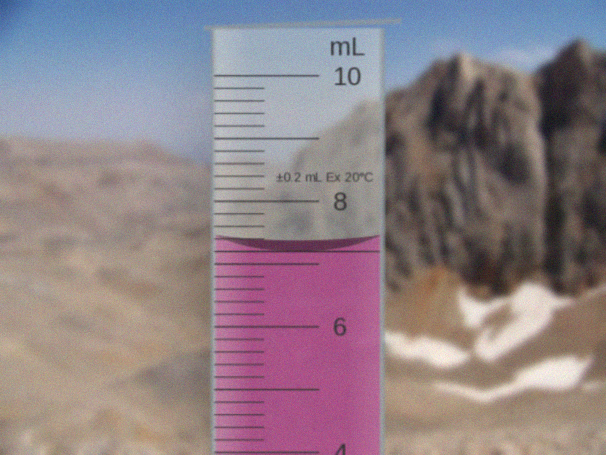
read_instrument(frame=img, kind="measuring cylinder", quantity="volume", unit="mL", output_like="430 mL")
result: 7.2 mL
